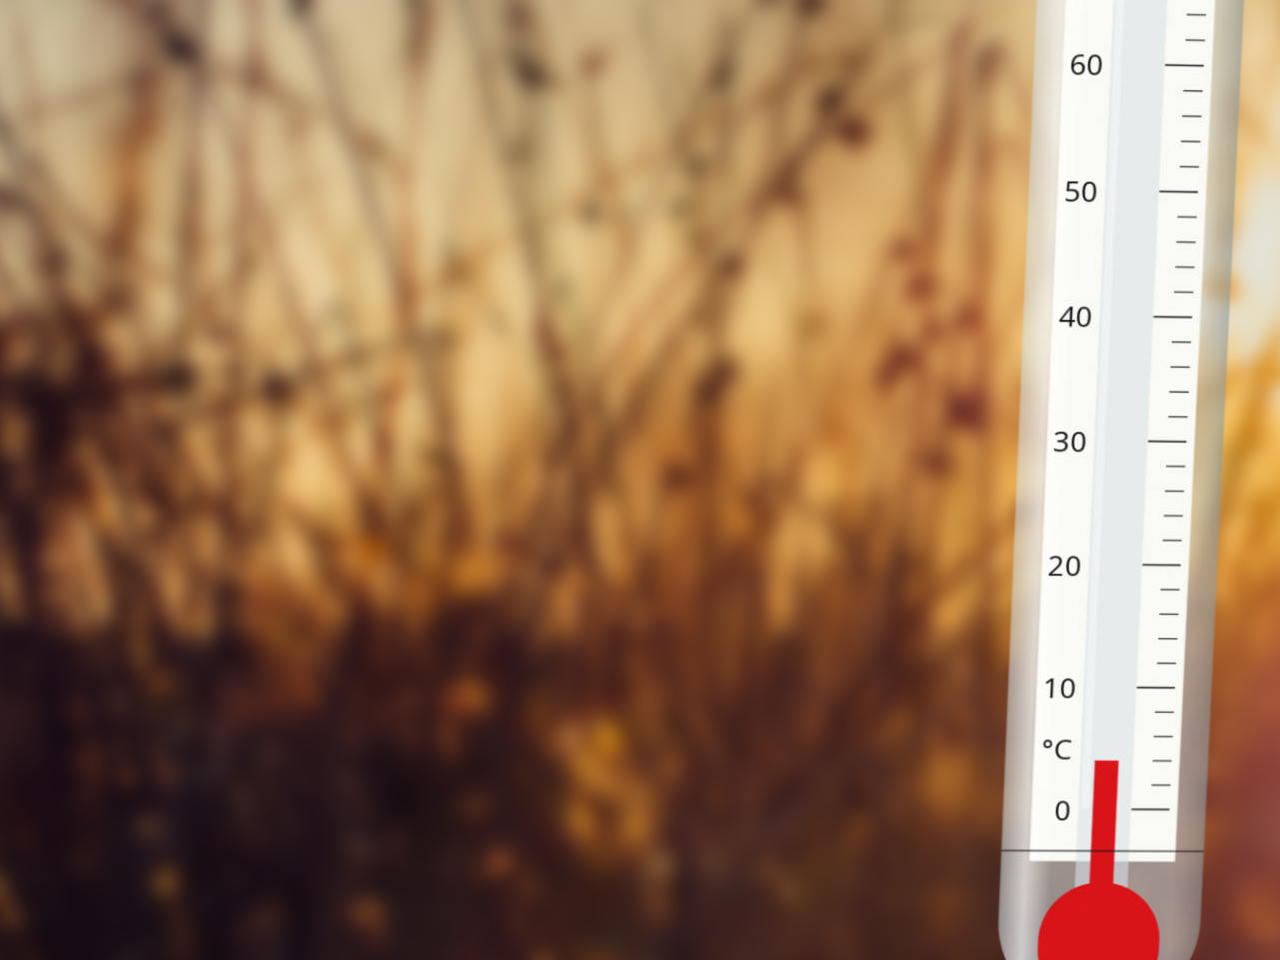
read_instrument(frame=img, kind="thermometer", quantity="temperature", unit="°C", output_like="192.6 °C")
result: 4 °C
